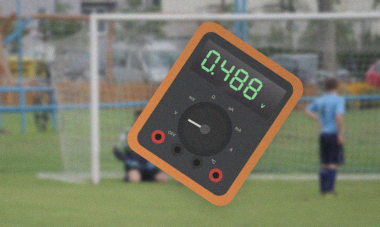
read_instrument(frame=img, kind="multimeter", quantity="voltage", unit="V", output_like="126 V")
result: 0.488 V
